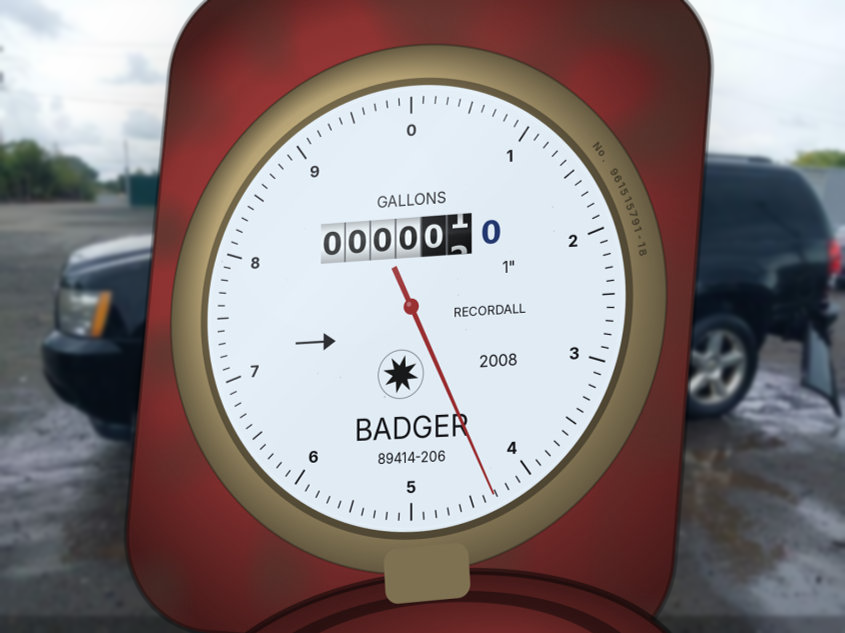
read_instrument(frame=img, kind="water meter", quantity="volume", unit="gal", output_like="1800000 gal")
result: 14.3 gal
